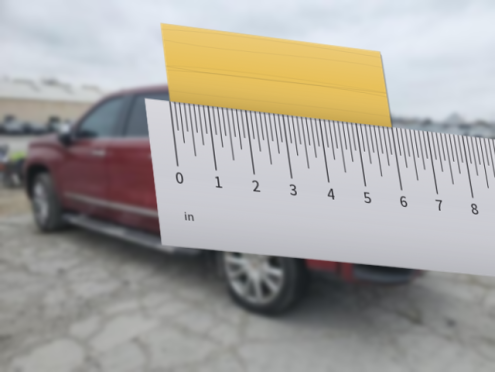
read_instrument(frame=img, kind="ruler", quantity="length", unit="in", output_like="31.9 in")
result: 6 in
